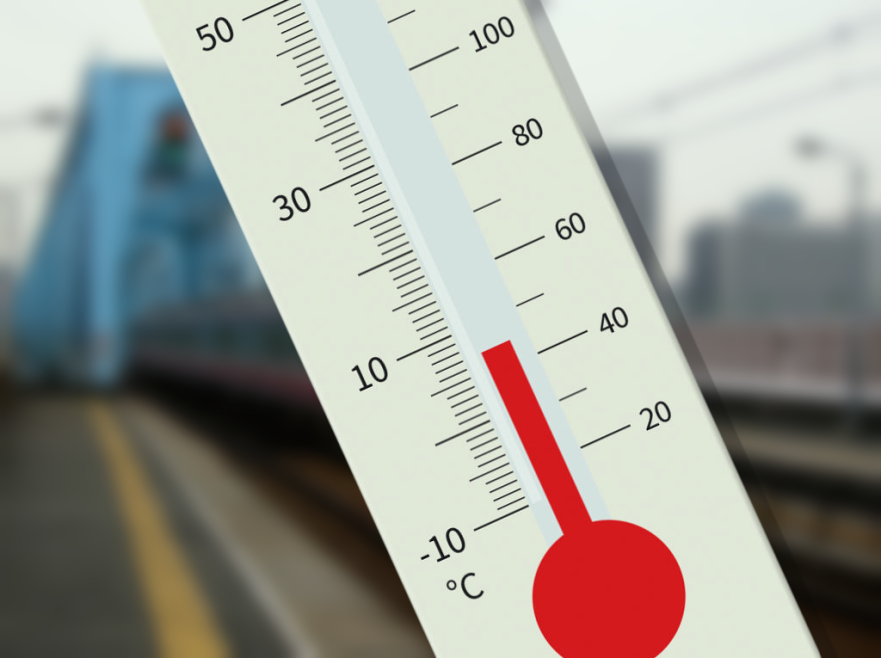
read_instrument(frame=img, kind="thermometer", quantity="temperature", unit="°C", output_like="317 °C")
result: 7 °C
